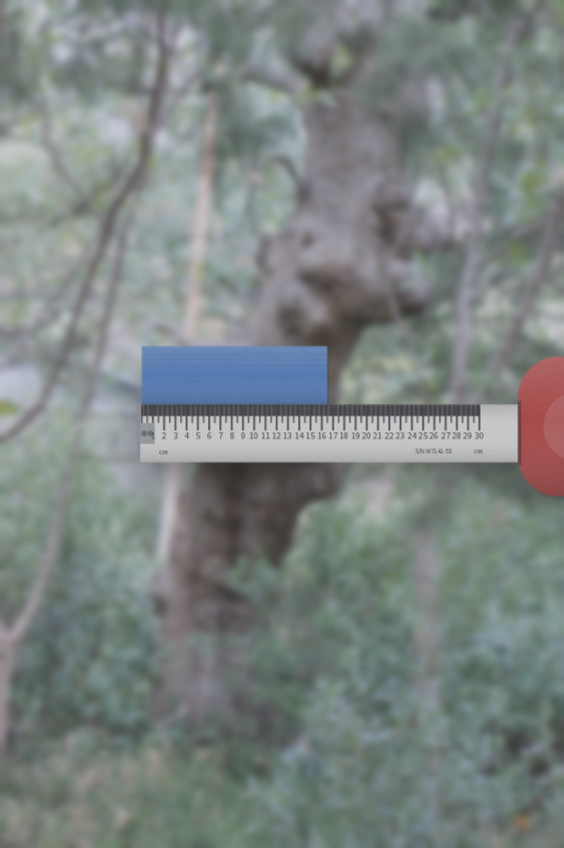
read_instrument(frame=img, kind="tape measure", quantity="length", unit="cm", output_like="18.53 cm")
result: 16.5 cm
